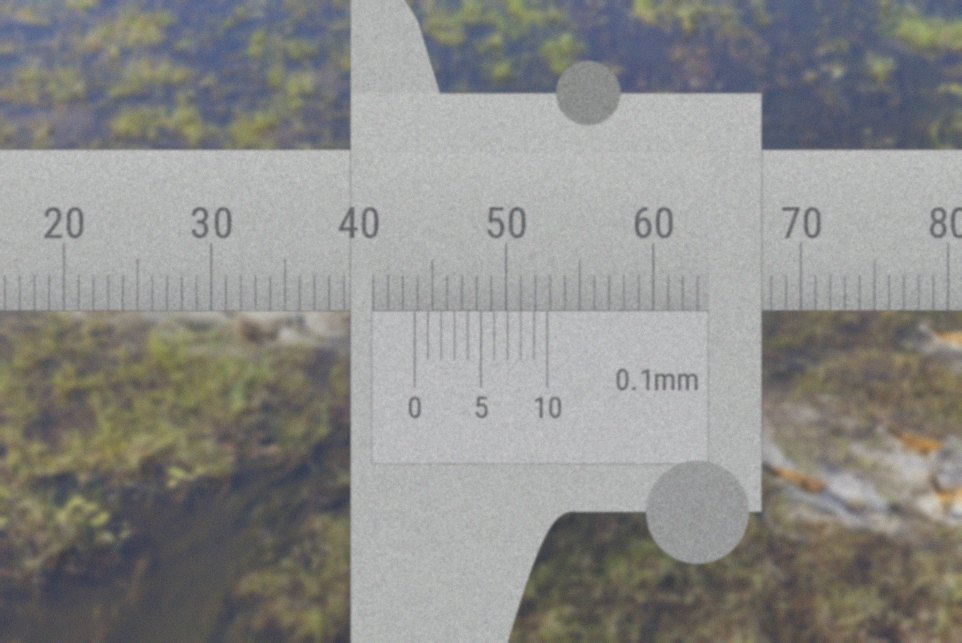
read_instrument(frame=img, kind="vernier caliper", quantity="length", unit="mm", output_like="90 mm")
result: 43.8 mm
